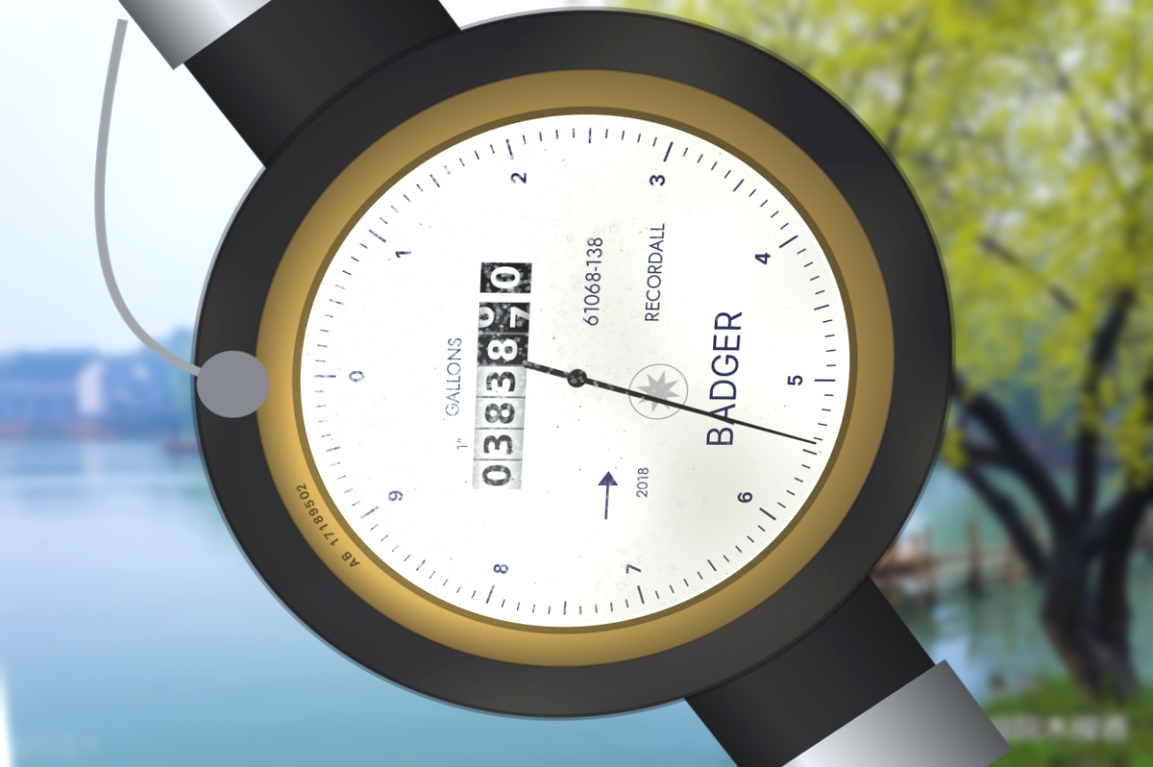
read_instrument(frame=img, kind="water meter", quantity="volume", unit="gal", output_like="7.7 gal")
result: 383865.4 gal
